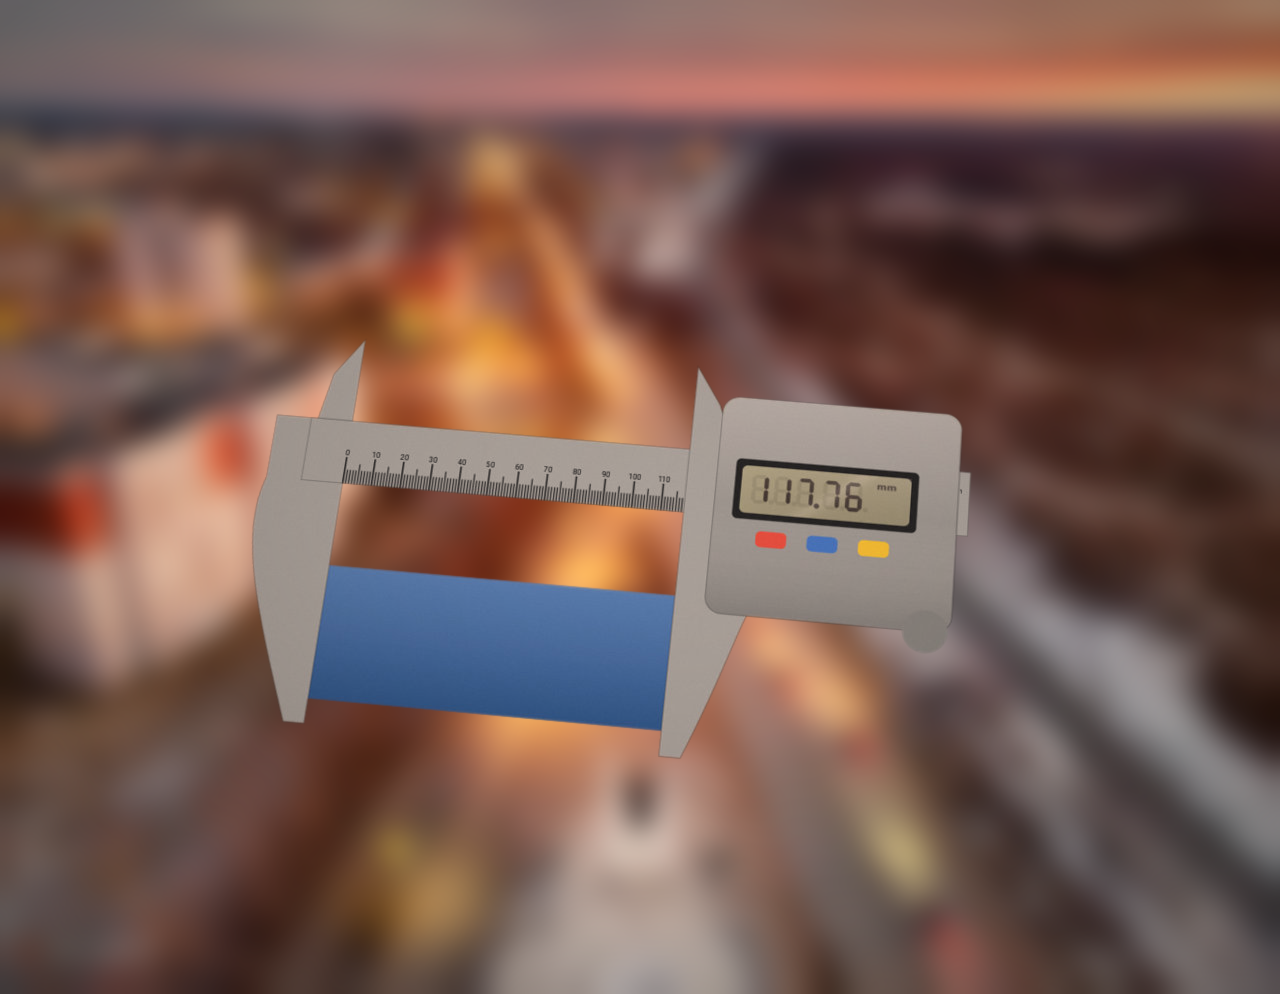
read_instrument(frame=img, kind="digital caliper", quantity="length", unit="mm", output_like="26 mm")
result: 117.76 mm
